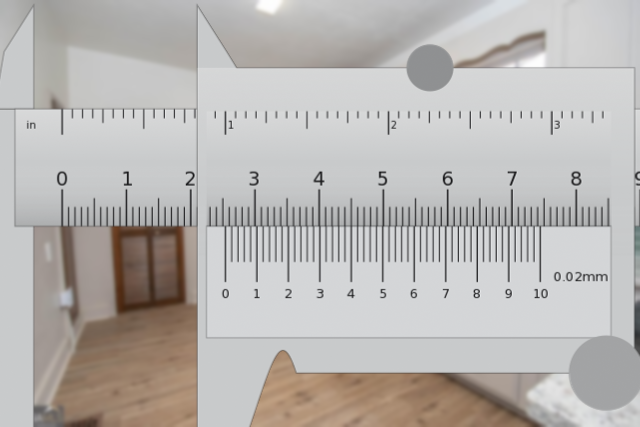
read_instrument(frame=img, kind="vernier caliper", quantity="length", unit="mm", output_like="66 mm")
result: 25.4 mm
